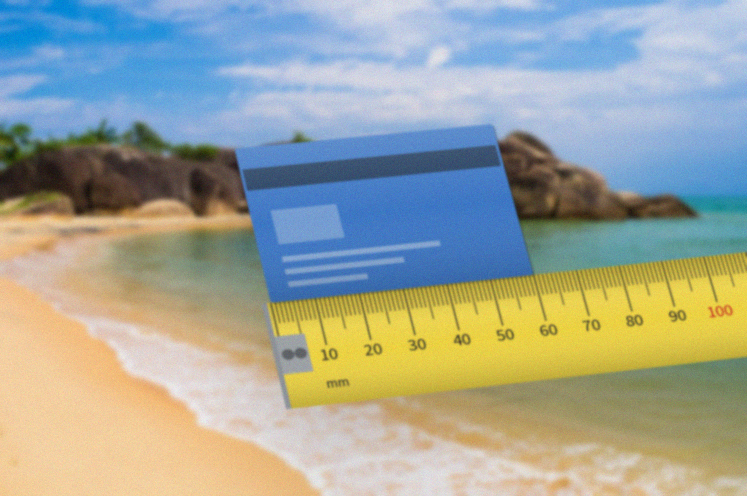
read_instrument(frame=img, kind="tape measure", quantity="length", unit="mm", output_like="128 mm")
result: 60 mm
